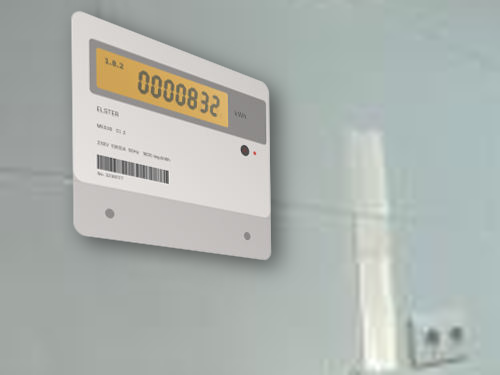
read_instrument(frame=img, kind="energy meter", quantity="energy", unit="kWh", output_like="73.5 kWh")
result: 832 kWh
